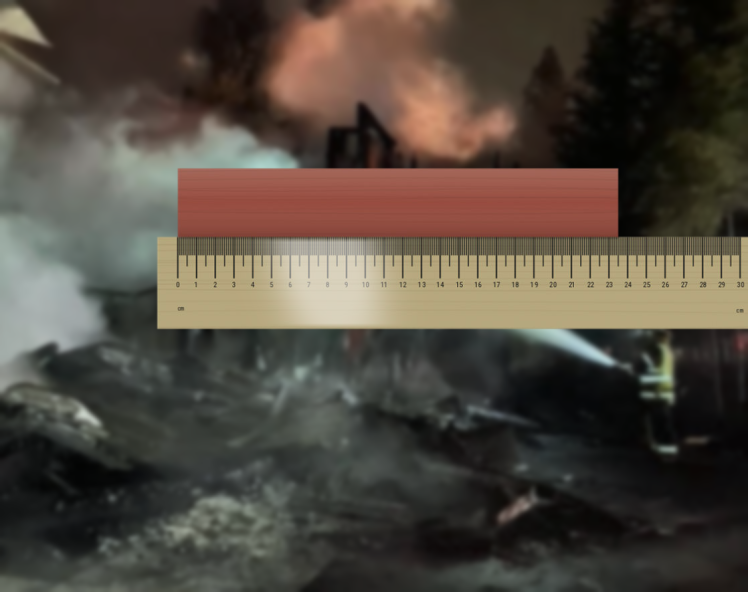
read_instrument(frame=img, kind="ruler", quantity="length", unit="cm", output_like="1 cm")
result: 23.5 cm
